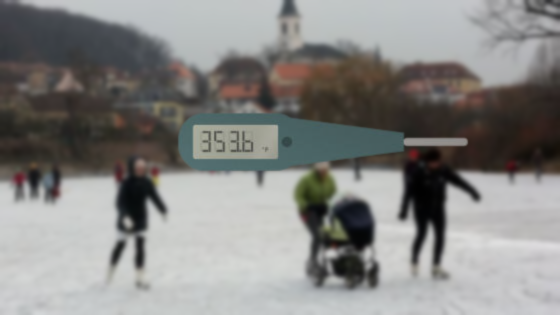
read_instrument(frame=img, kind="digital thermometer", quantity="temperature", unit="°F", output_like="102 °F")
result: 353.6 °F
